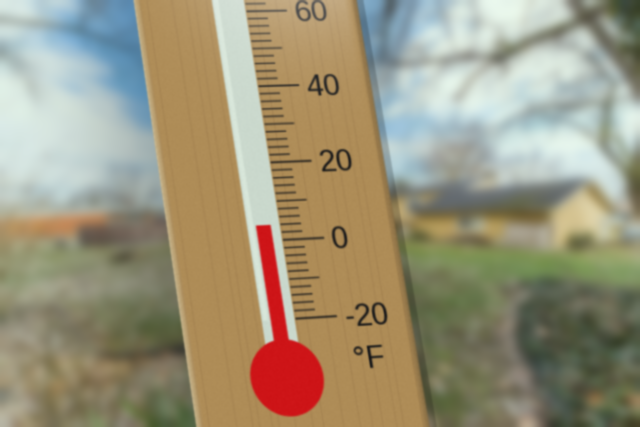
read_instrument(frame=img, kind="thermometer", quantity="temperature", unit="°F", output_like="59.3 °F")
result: 4 °F
